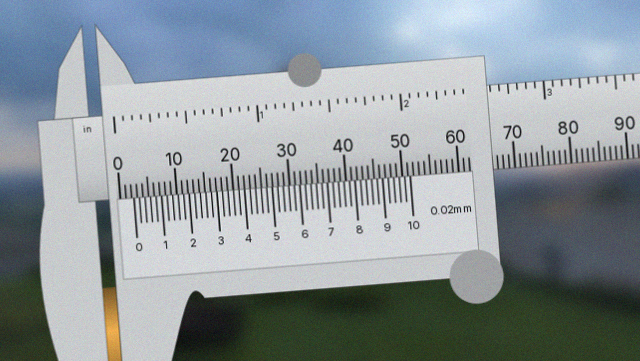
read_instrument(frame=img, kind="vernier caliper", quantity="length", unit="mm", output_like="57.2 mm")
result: 2.4 mm
